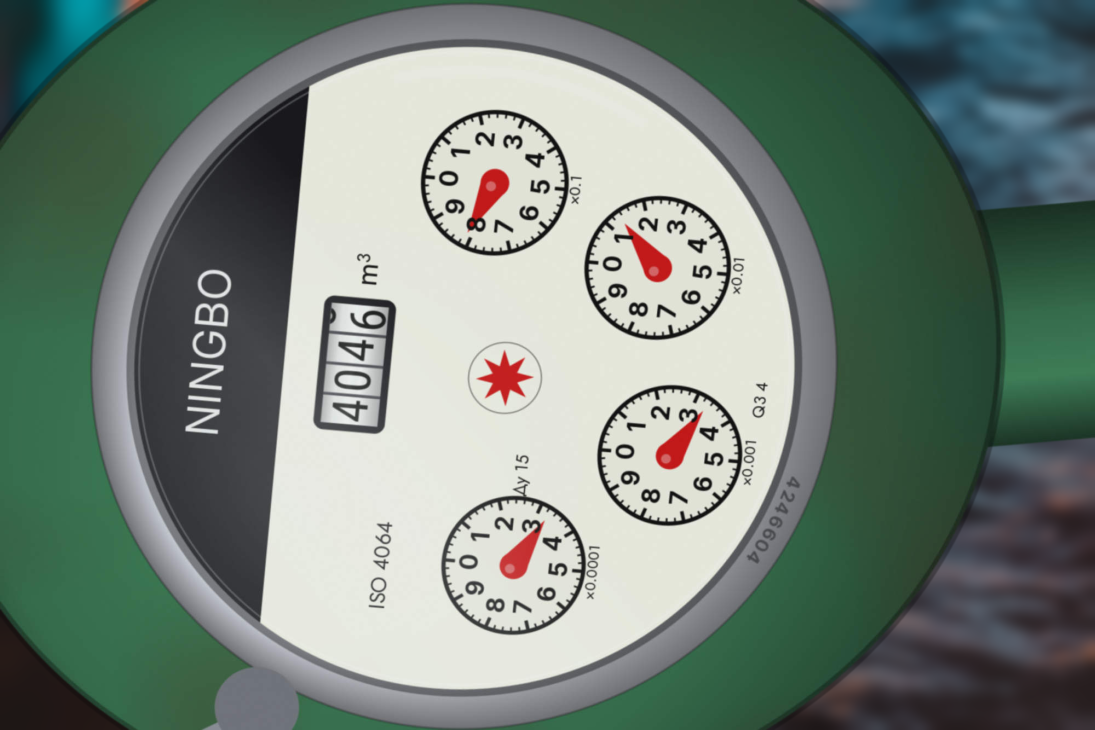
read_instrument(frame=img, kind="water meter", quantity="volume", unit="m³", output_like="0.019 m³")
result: 4045.8133 m³
